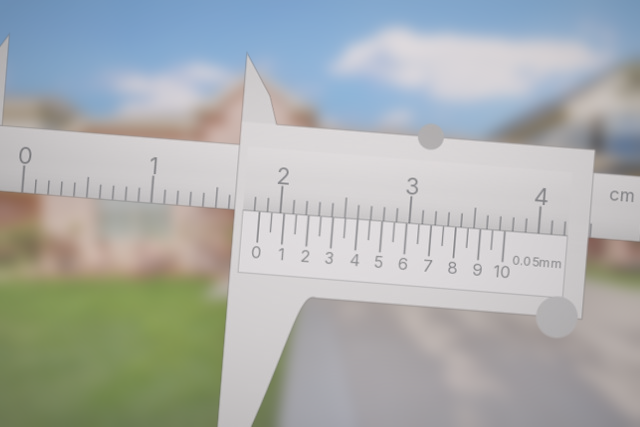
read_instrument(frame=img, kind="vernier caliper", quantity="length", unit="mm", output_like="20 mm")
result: 18.4 mm
